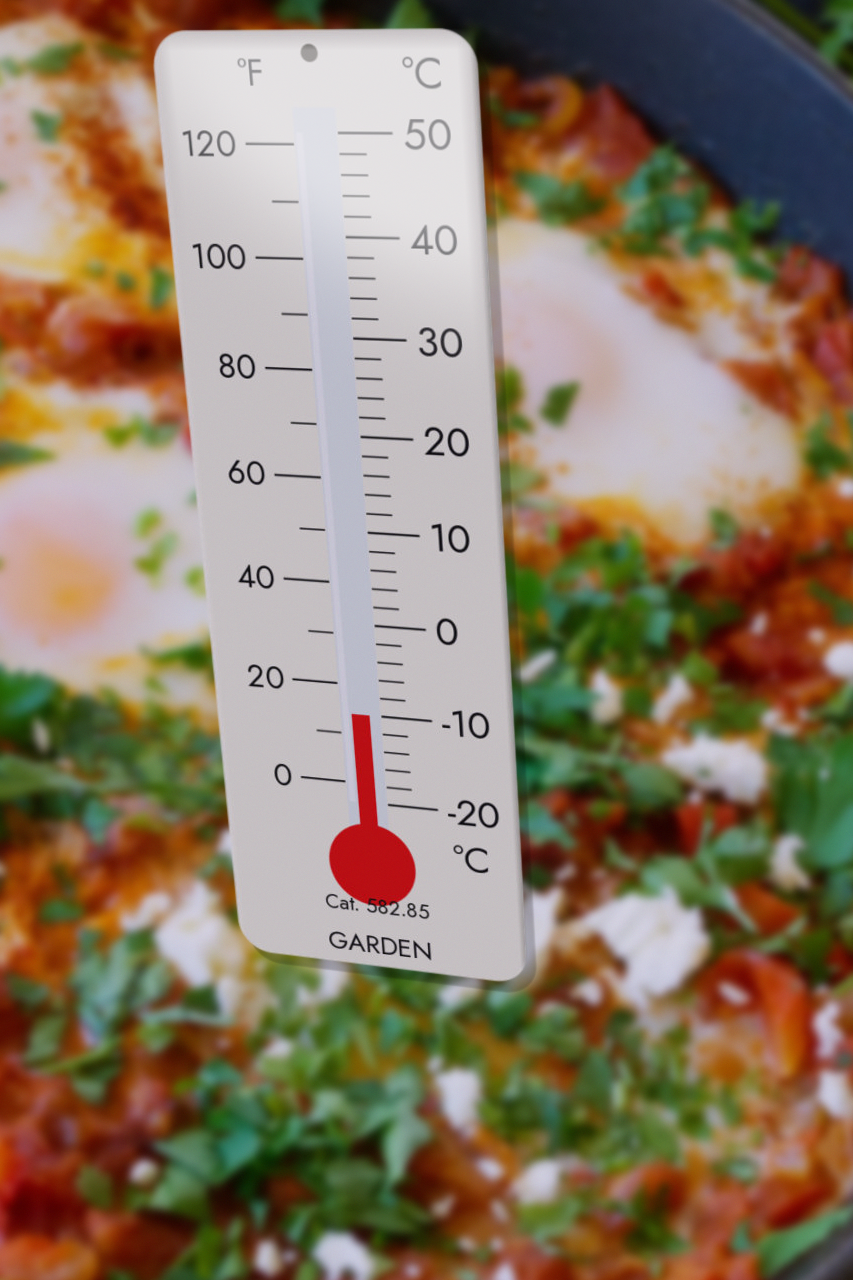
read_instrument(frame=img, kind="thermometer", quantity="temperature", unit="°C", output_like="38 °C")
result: -10 °C
